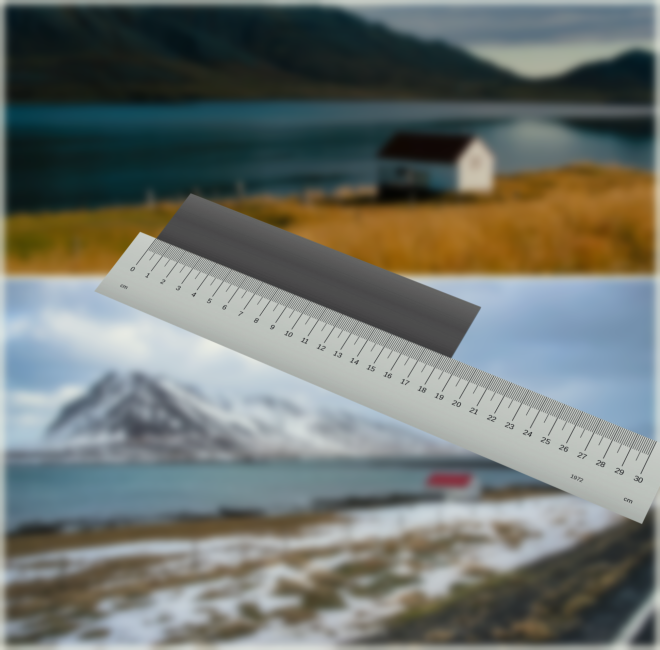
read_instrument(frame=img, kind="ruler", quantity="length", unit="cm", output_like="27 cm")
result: 18.5 cm
